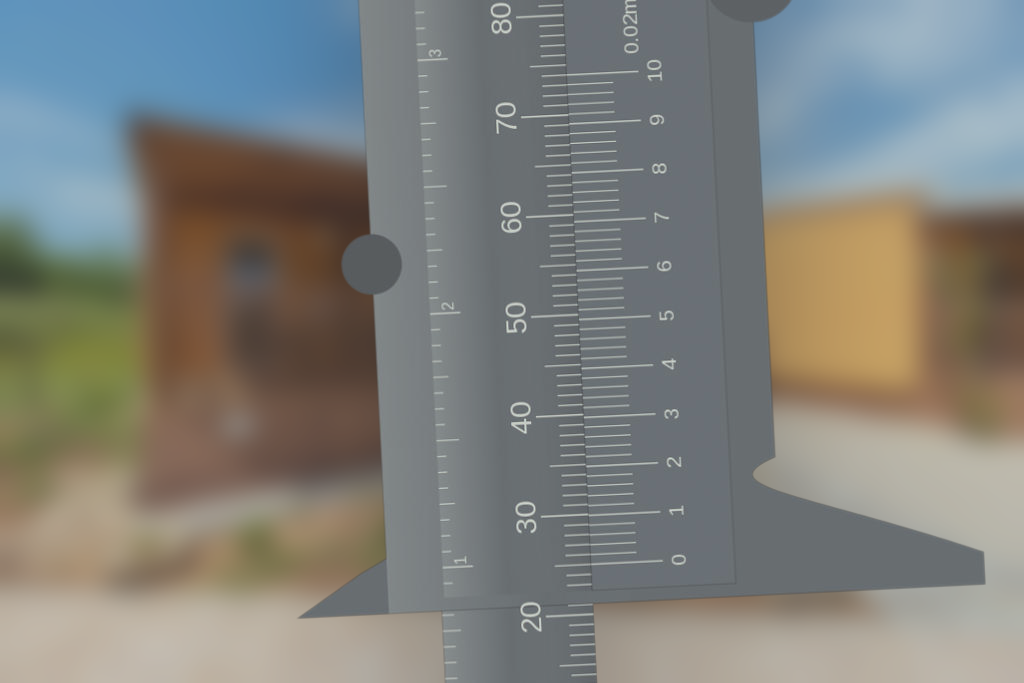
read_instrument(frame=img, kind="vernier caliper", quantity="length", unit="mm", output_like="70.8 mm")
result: 25.0 mm
